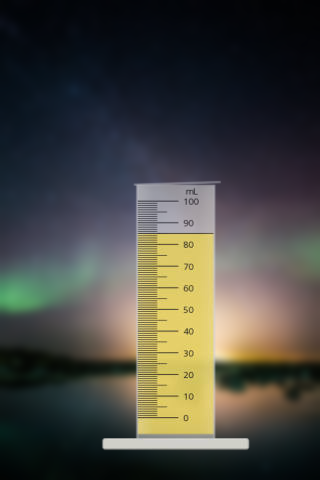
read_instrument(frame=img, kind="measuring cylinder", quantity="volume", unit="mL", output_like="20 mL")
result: 85 mL
